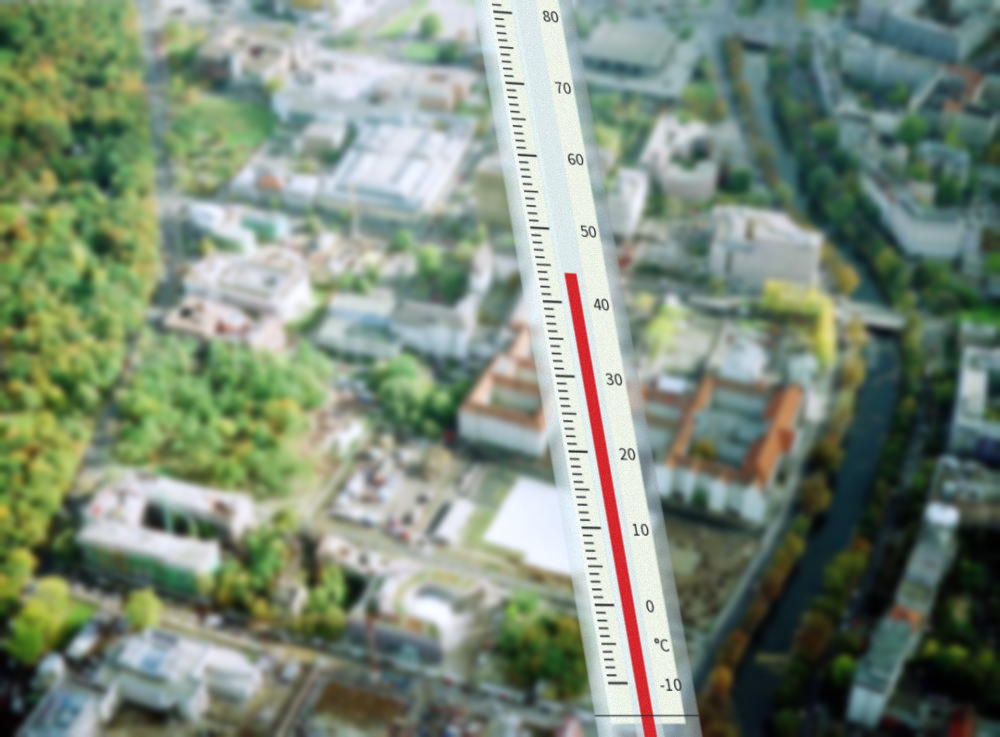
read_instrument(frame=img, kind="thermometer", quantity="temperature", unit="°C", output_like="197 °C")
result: 44 °C
